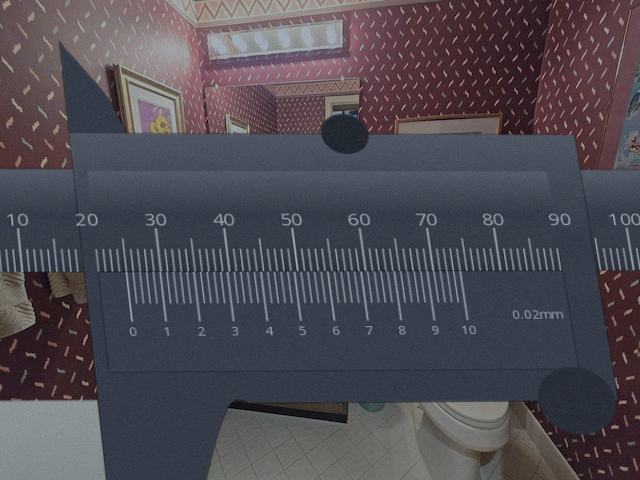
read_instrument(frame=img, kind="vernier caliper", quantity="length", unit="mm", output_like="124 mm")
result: 25.0 mm
